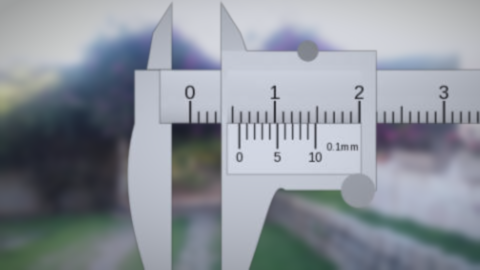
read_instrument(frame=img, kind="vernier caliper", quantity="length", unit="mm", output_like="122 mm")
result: 5.8 mm
